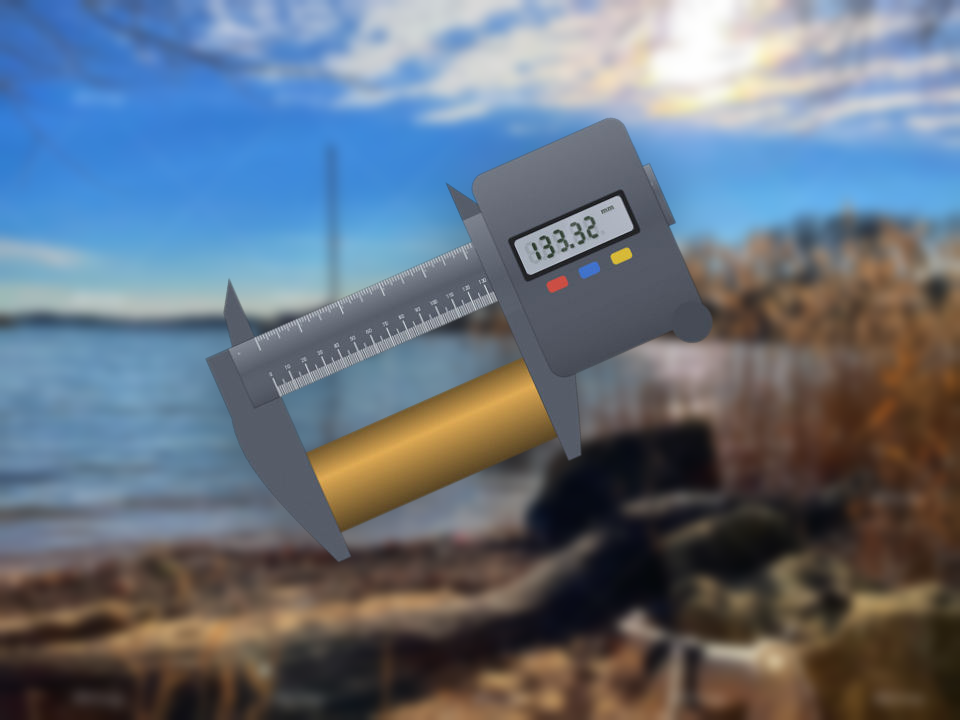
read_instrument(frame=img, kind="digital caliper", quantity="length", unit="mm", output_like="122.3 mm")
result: 133.32 mm
